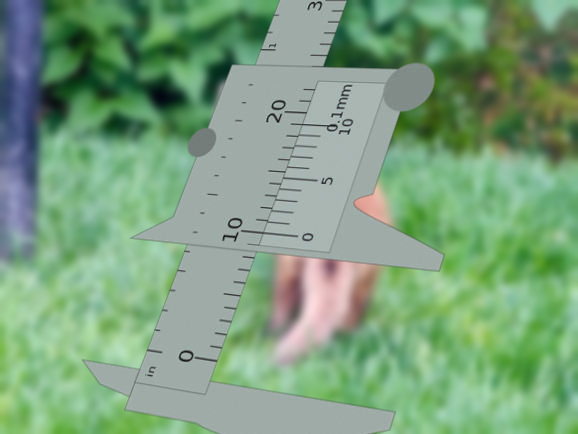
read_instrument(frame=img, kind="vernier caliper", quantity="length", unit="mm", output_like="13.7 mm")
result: 10.0 mm
